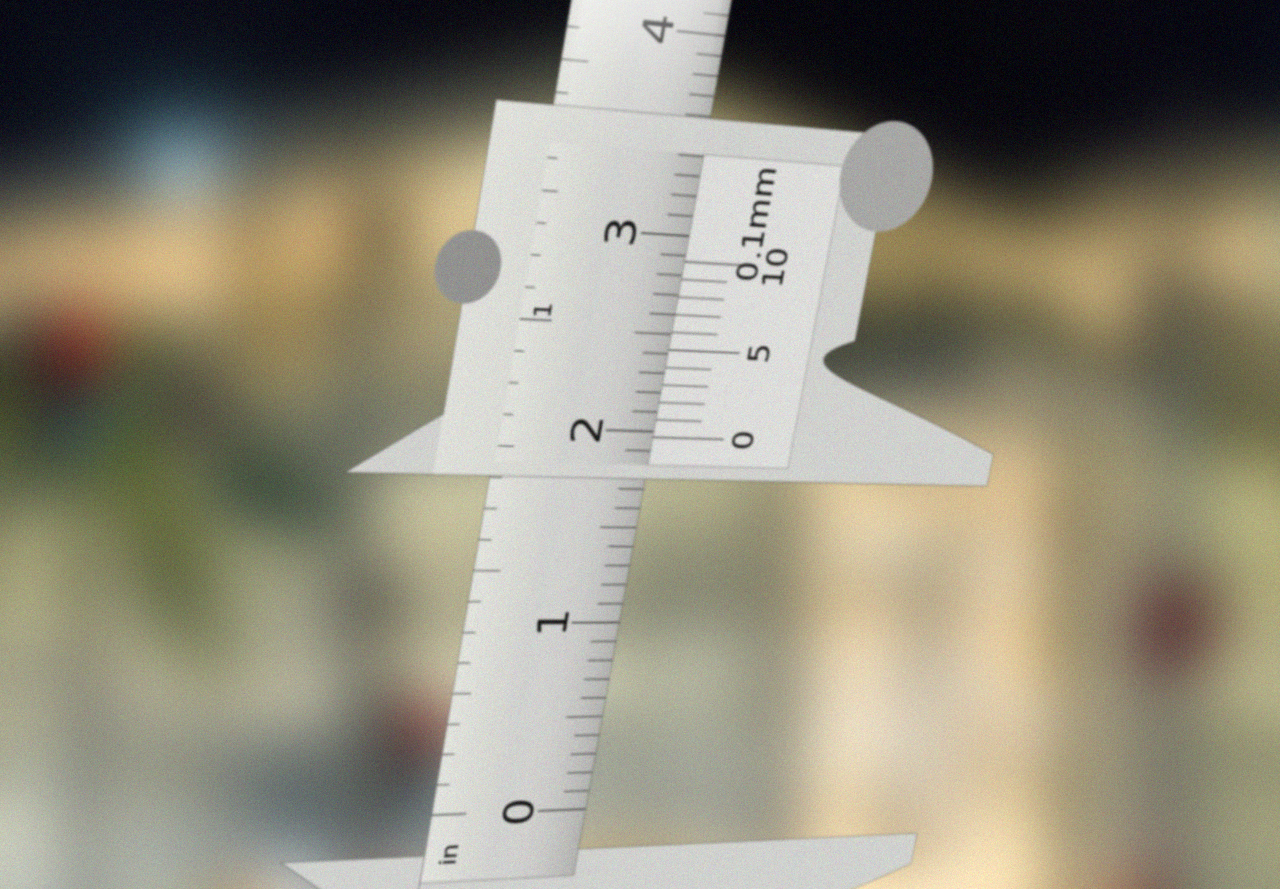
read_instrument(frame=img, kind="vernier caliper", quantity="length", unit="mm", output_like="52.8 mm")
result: 19.7 mm
